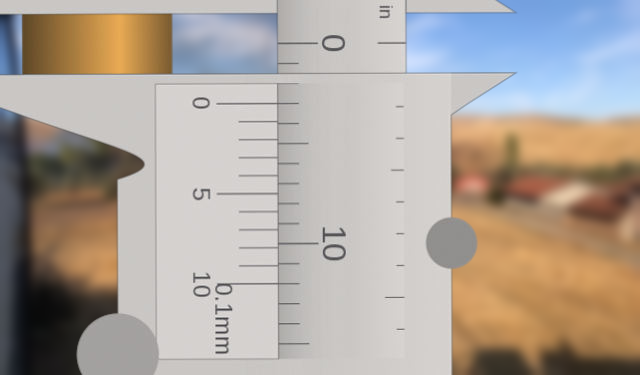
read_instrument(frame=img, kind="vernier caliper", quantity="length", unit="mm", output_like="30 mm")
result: 3.0 mm
